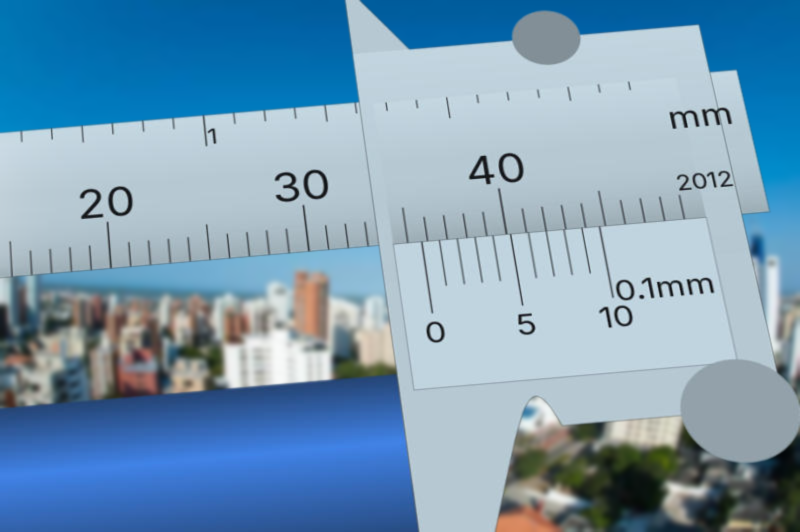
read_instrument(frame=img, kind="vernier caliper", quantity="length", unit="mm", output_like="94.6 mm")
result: 35.7 mm
